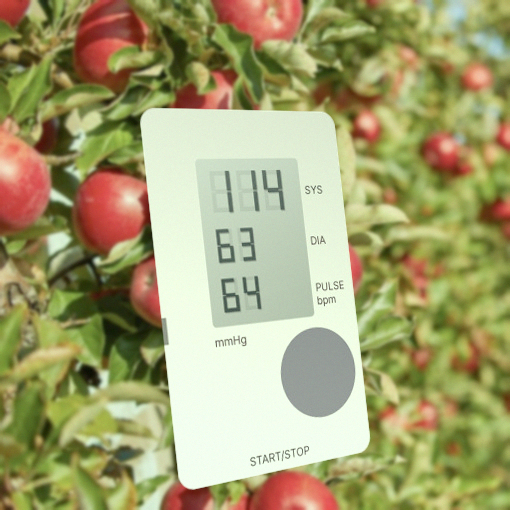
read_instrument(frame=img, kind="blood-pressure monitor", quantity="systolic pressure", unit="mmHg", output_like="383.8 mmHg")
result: 114 mmHg
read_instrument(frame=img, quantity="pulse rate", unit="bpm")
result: 64 bpm
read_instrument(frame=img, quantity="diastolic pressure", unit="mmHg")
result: 63 mmHg
